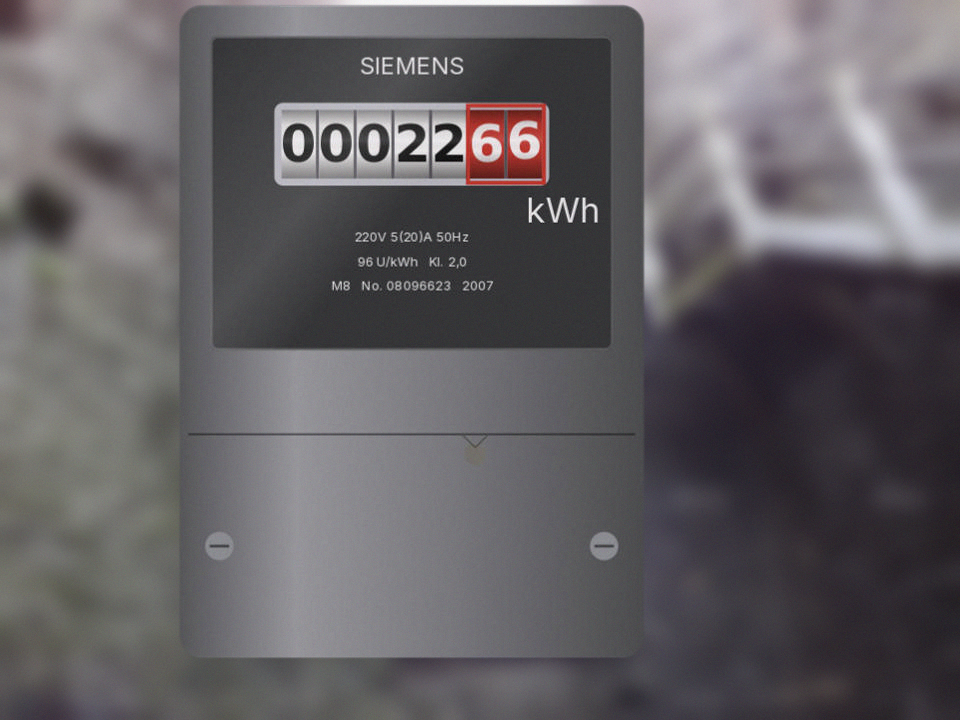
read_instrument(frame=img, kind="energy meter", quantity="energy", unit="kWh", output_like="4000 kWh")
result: 22.66 kWh
